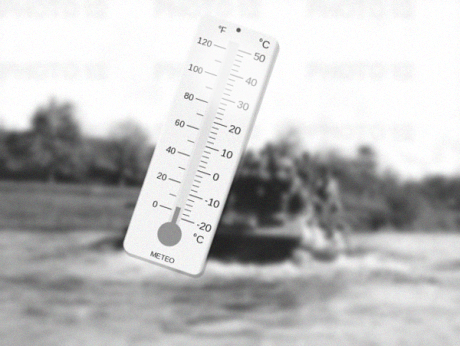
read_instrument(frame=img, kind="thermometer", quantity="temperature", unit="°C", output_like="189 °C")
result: -16 °C
